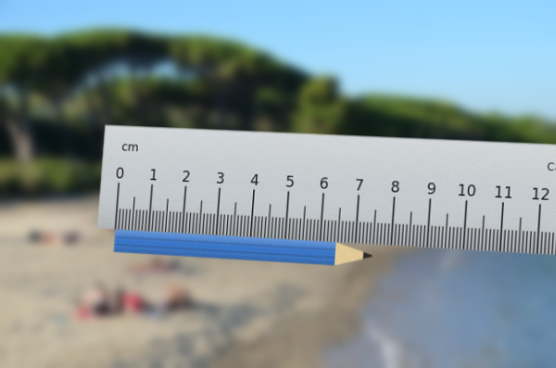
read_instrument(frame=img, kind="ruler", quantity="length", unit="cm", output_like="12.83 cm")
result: 7.5 cm
